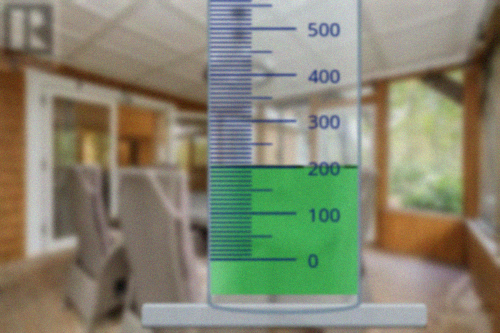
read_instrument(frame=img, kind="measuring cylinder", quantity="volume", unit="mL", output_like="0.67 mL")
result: 200 mL
